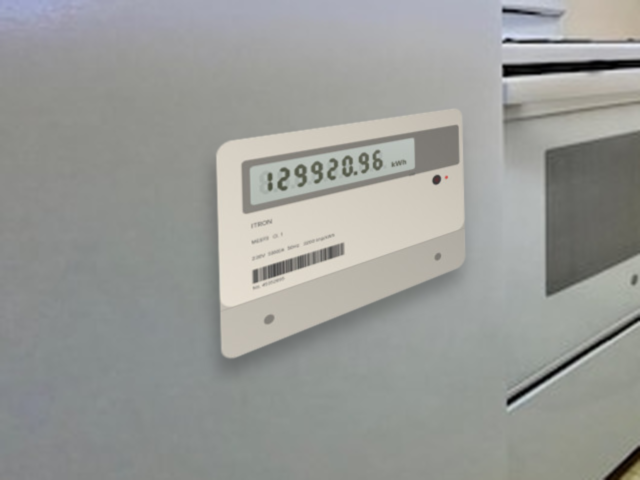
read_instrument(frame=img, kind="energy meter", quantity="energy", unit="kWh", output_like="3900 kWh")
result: 129920.96 kWh
